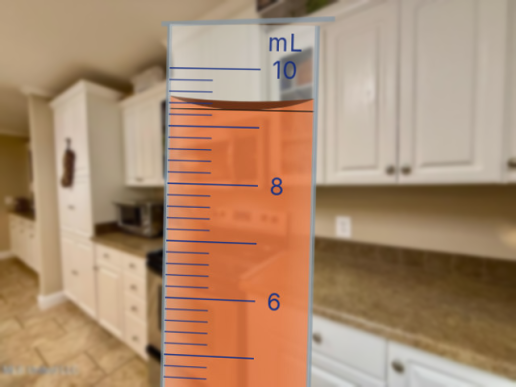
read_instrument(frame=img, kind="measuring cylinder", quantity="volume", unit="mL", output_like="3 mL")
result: 9.3 mL
